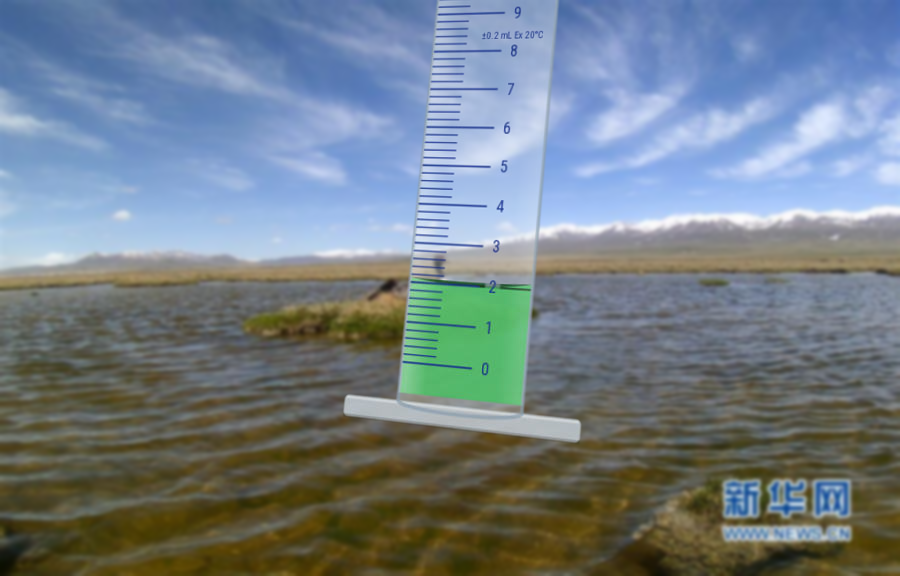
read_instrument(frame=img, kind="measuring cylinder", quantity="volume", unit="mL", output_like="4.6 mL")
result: 2 mL
